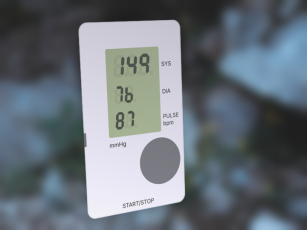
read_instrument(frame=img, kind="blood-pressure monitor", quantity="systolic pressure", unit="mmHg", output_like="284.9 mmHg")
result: 149 mmHg
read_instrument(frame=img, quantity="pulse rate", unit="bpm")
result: 87 bpm
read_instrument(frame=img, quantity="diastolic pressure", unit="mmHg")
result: 76 mmHg
